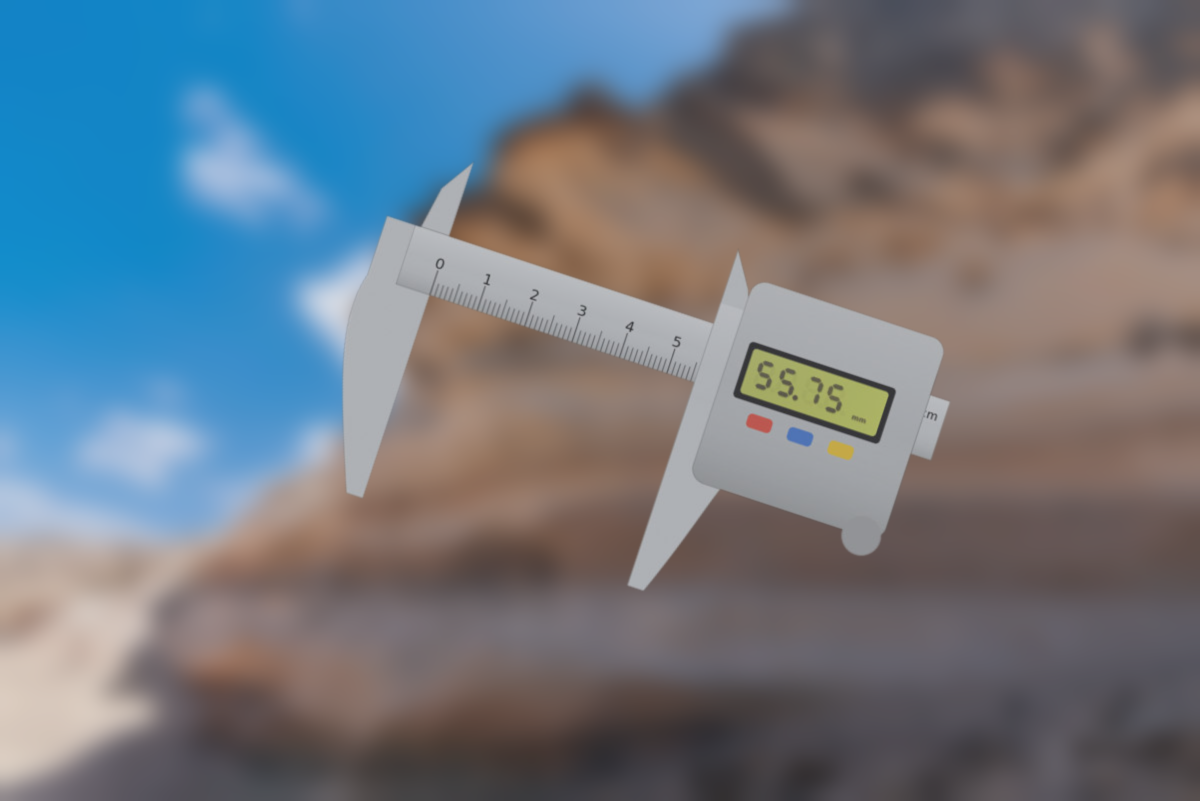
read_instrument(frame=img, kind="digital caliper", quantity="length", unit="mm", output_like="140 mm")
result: 55.75 mm
